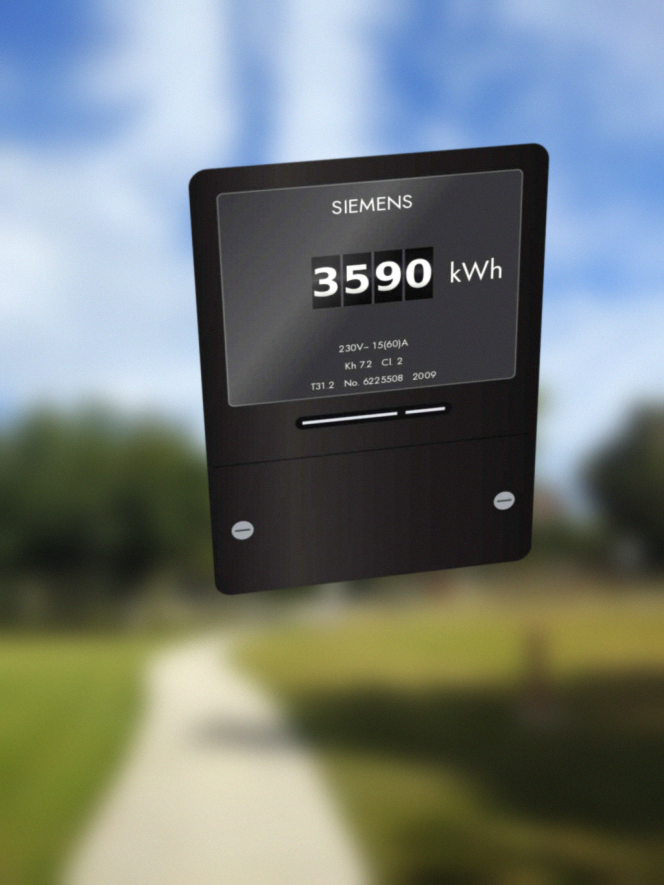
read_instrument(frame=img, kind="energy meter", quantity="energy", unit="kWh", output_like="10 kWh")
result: 3590 kWh
